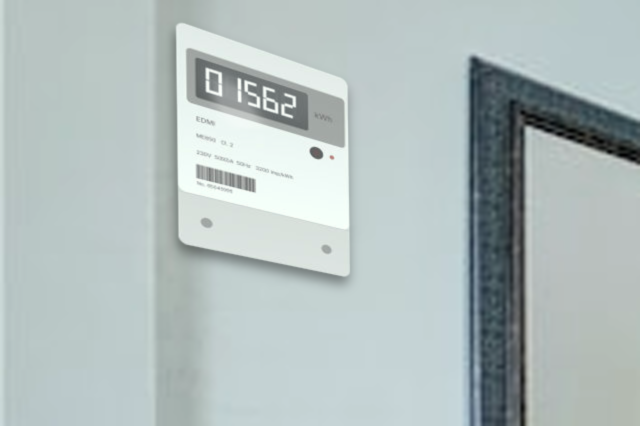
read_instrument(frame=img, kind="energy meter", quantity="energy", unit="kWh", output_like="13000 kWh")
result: 1562 kWh
